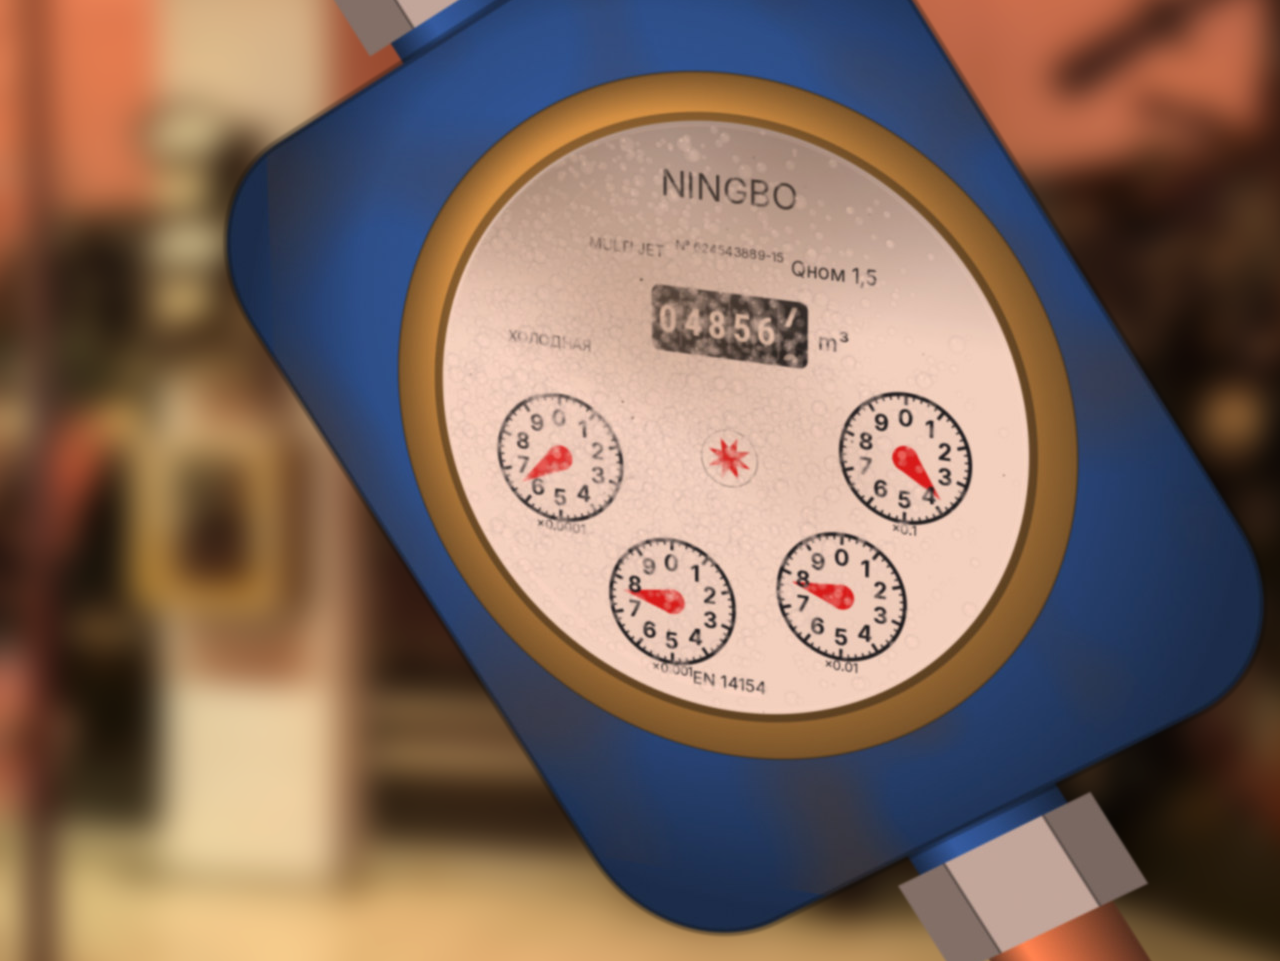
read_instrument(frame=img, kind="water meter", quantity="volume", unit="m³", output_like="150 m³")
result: 48567.3776 m³
